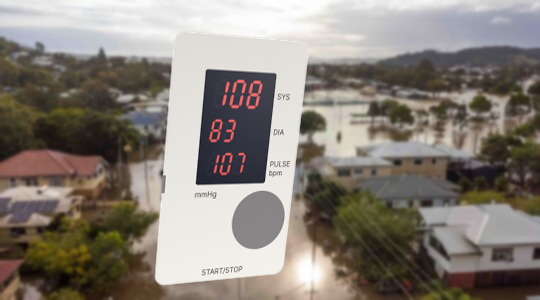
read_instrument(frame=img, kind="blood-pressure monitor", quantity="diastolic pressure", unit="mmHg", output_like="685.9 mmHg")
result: 83 mmHg
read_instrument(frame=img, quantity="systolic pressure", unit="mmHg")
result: 108 mmHg
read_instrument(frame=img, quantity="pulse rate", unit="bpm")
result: 107 bpm
